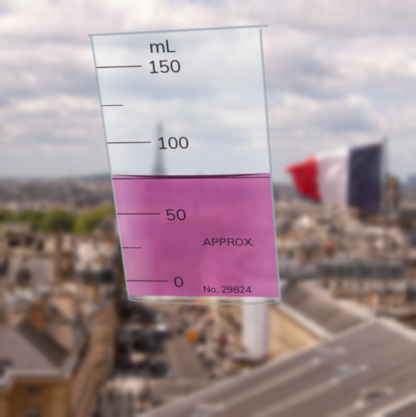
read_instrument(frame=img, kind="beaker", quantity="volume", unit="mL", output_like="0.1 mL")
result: 75 mL
